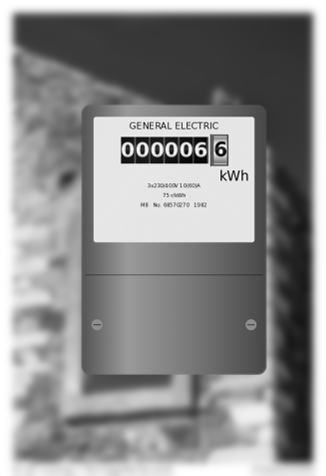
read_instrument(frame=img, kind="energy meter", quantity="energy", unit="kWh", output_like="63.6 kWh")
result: 6.6 kWh
